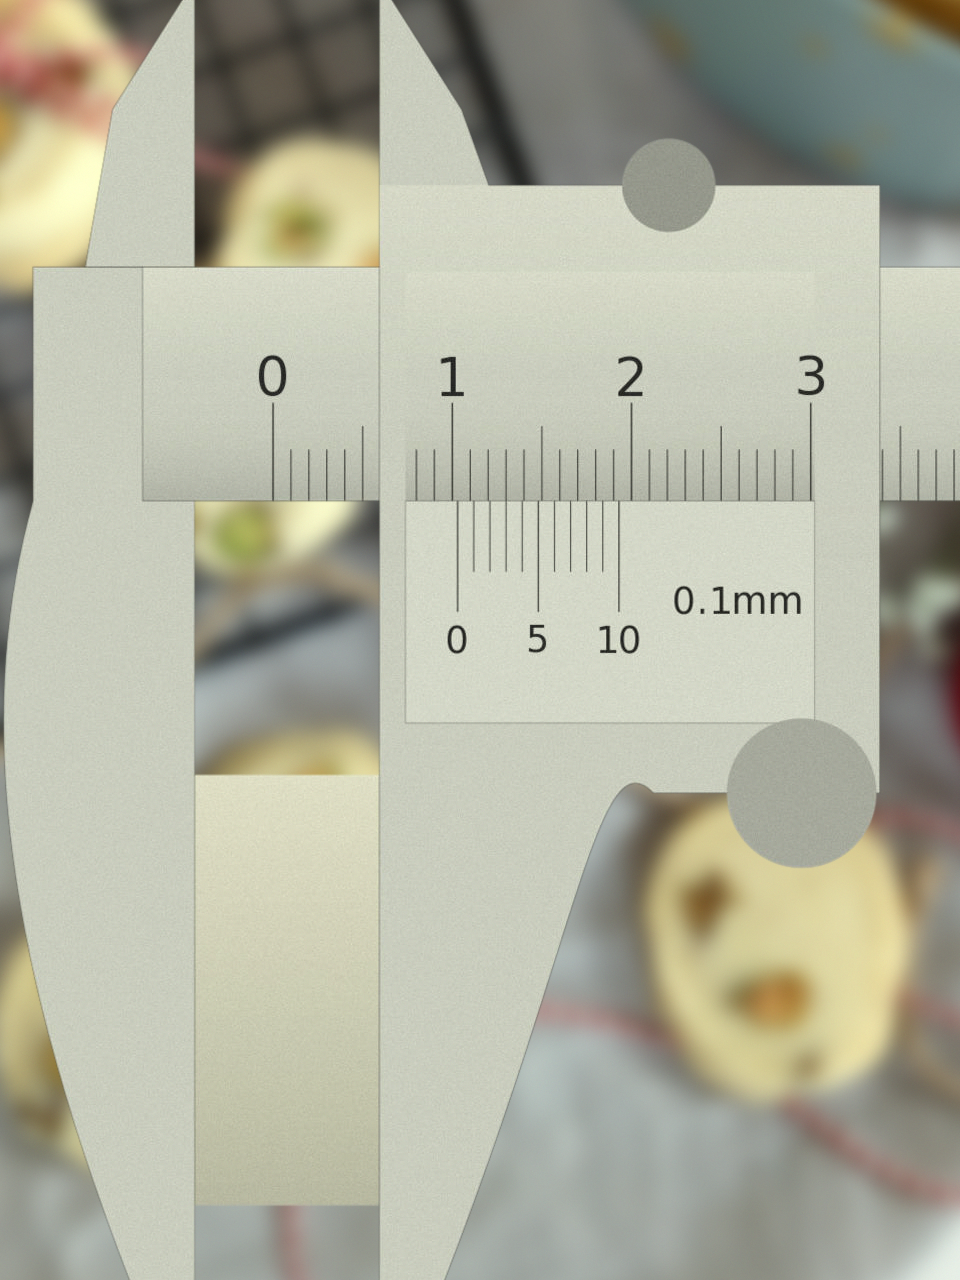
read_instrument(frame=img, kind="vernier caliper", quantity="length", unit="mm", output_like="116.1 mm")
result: 10.3 mm
